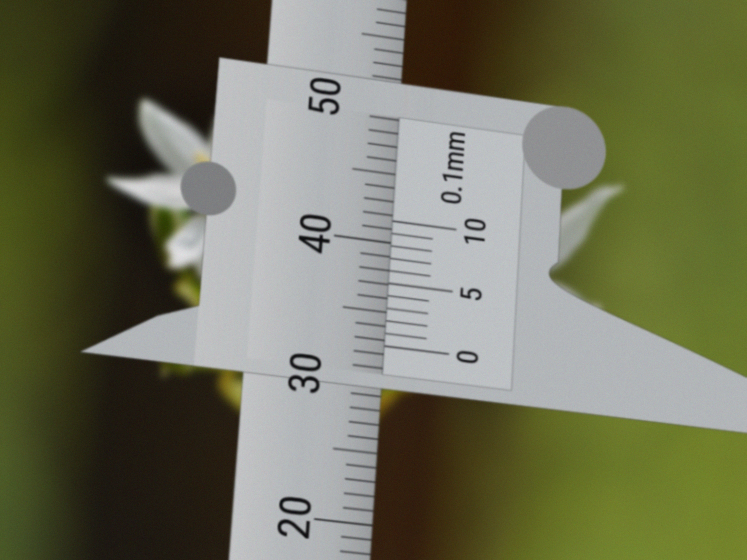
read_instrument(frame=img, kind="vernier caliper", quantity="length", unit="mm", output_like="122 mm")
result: 32.6 mm
